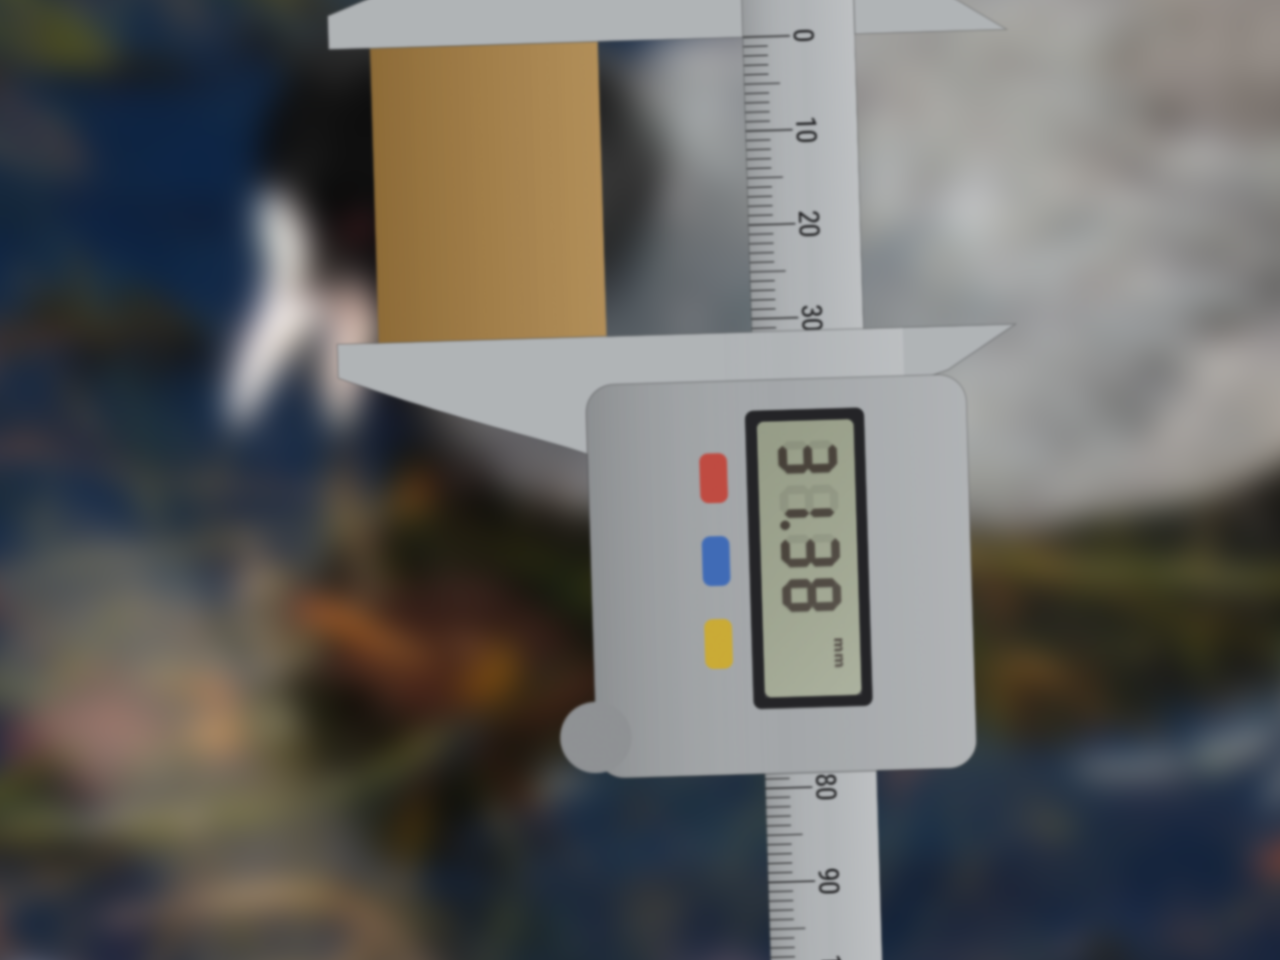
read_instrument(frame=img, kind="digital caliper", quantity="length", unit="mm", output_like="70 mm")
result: 31.38 mm
